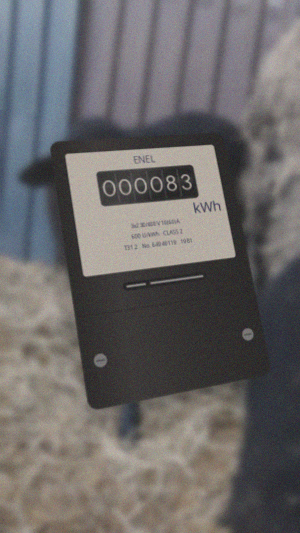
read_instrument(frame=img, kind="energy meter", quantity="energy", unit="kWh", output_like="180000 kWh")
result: 83 kWh
